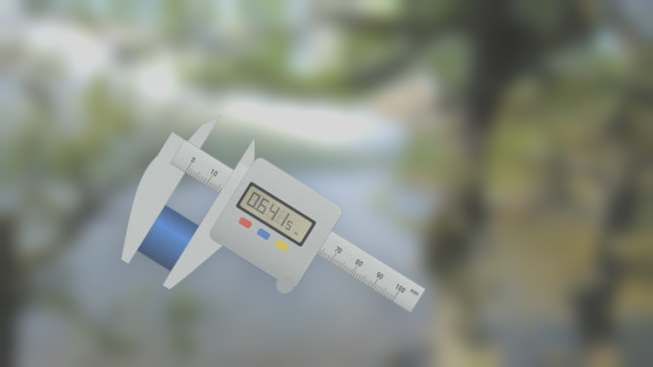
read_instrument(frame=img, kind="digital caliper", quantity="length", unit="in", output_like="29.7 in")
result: 0.6415 in
